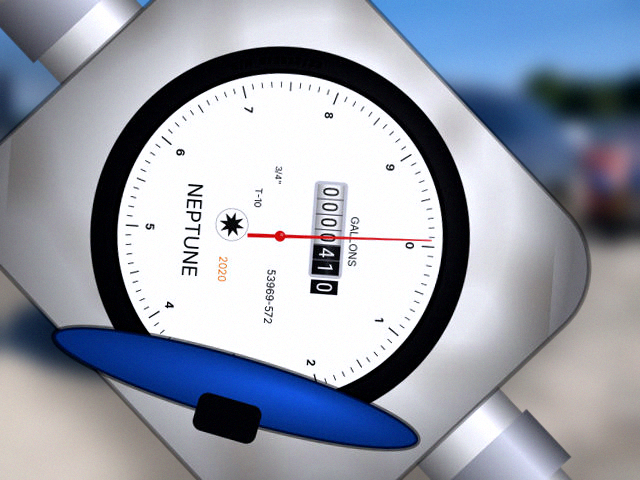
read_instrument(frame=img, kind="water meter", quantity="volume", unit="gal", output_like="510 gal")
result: 409.9 gal
